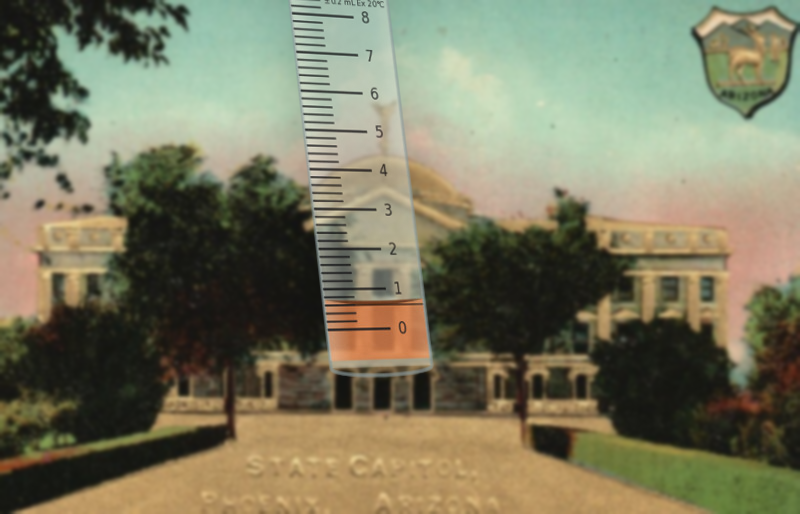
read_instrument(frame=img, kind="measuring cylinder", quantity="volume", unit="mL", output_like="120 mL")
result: 0.6 mL
